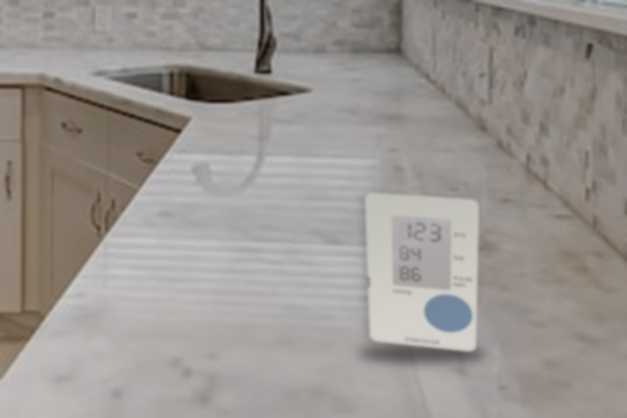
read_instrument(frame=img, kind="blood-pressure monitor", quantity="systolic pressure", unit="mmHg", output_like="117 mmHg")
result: 123 mmHg
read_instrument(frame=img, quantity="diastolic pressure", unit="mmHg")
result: 84 mmHg
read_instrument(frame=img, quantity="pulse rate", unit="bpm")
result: 86 bpm
